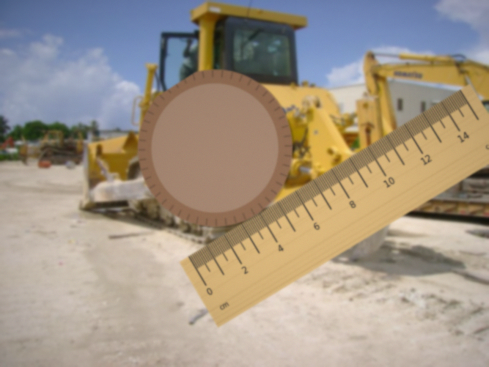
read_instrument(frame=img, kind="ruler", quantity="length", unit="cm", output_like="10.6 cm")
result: 7.5 cm
